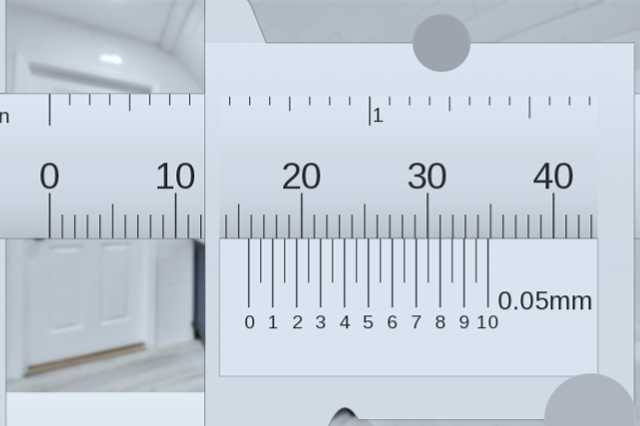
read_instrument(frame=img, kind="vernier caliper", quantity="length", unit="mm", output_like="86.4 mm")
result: 15.8 mm
